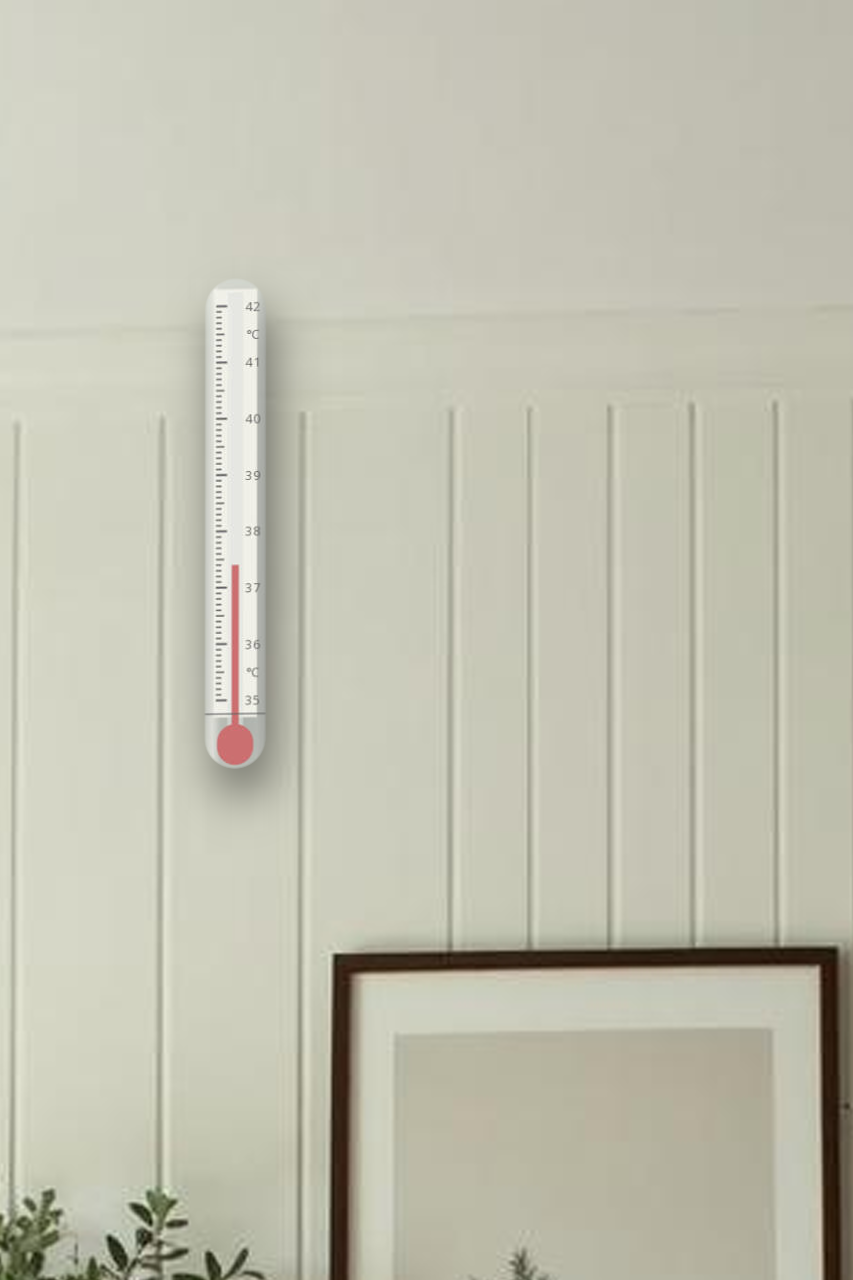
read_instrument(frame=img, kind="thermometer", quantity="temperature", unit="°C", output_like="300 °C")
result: 37.4 °C
